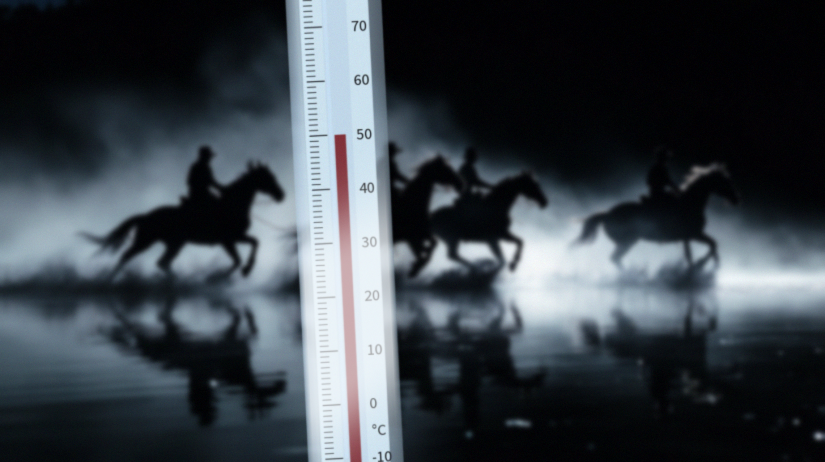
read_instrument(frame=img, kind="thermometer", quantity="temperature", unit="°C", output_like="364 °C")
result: 50 °C
